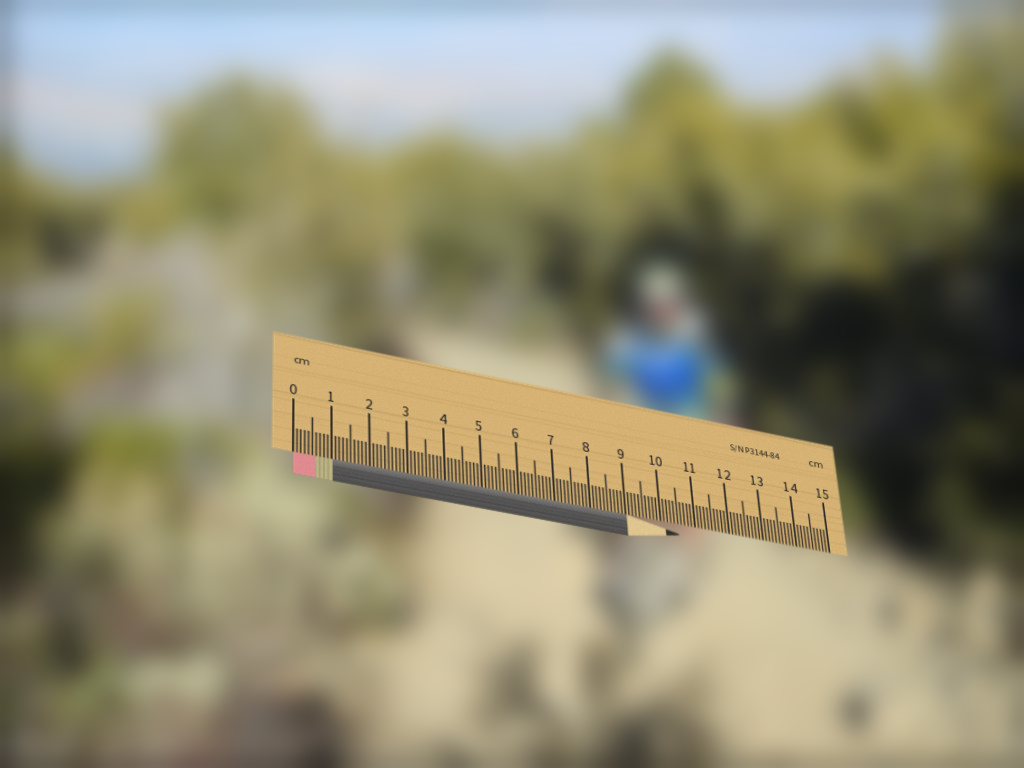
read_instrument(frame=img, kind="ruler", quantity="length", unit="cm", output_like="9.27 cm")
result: 10.5 cm
